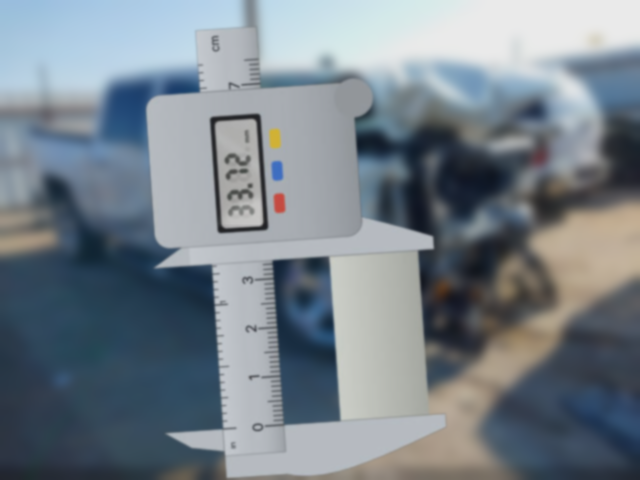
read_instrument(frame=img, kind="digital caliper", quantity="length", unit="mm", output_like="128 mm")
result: 33.72 mm
